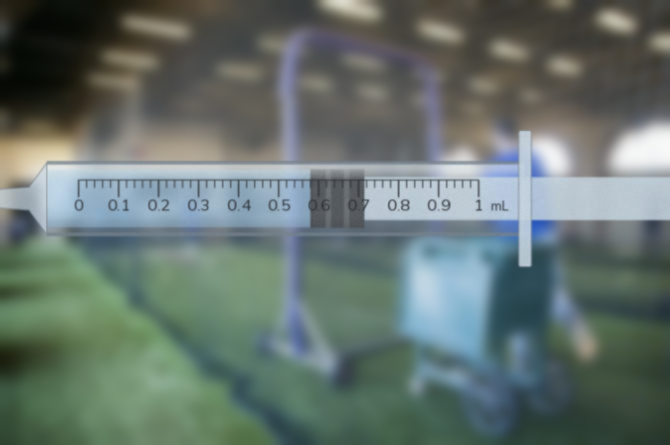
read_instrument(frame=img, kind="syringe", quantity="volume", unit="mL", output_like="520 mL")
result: 0.58 mL
